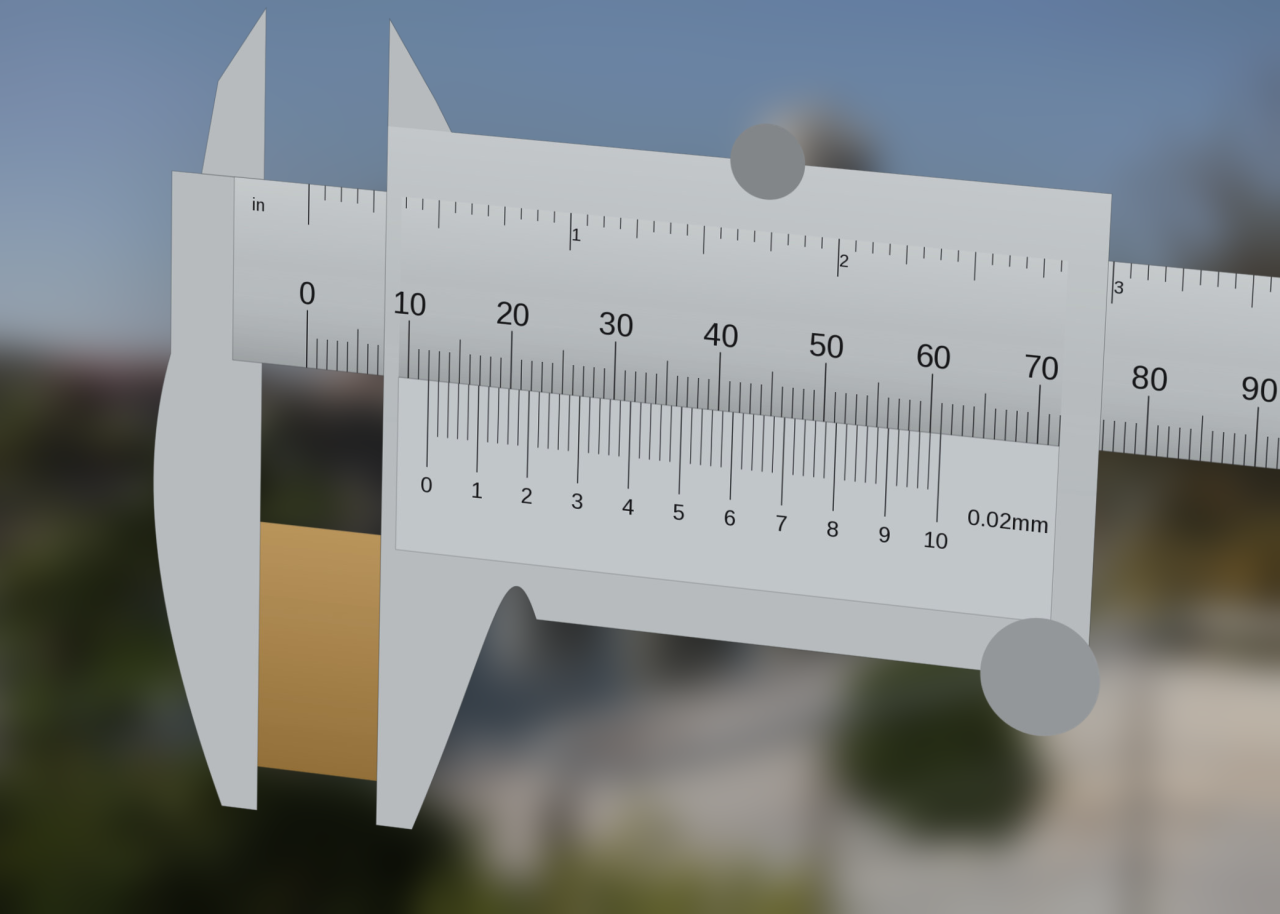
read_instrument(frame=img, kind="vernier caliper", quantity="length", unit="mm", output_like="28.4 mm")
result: 12.0 mm
